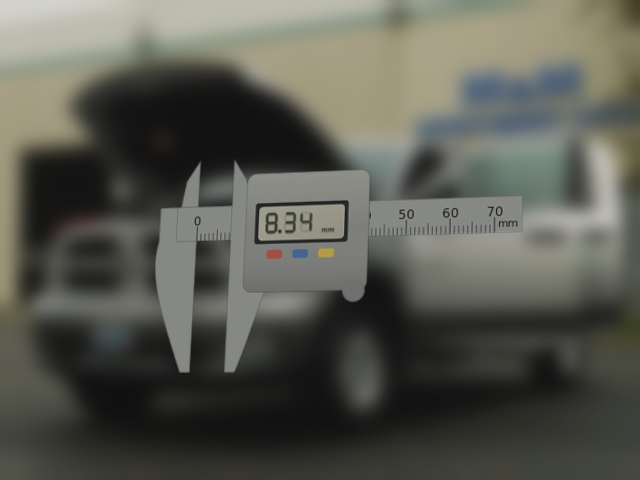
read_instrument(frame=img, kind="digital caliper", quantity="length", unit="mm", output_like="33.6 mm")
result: 8.34 mm
